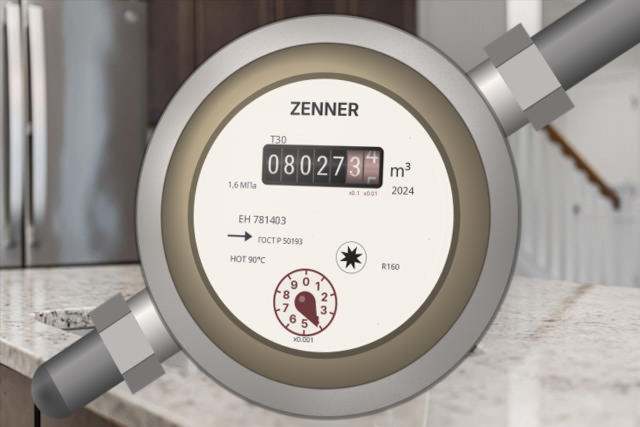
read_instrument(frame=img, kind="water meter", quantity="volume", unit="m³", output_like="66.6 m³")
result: 8027.344 m³
